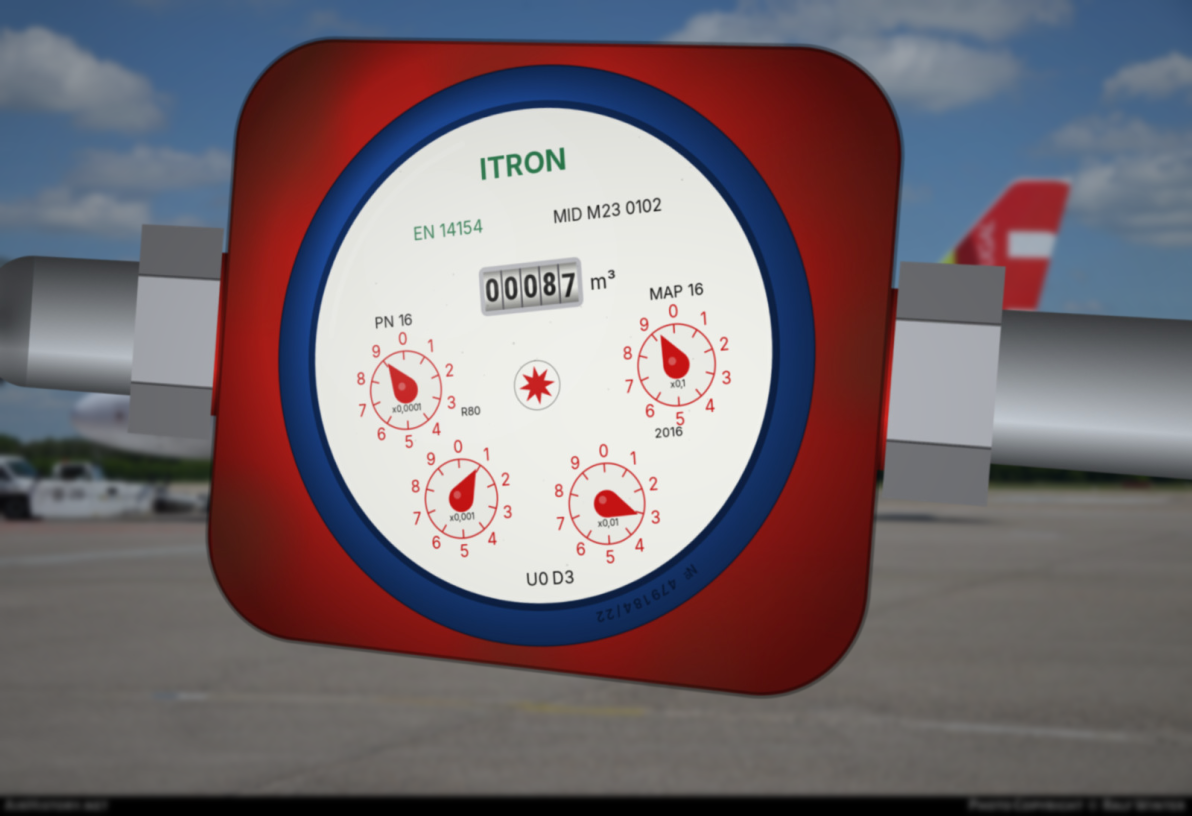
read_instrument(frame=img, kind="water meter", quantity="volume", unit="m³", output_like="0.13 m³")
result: 86.9309 m³
